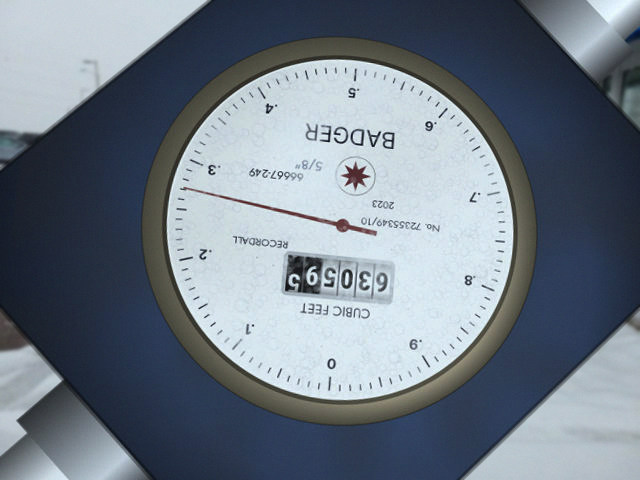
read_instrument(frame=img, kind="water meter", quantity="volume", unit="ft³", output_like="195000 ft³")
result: 630595.27 ft³
